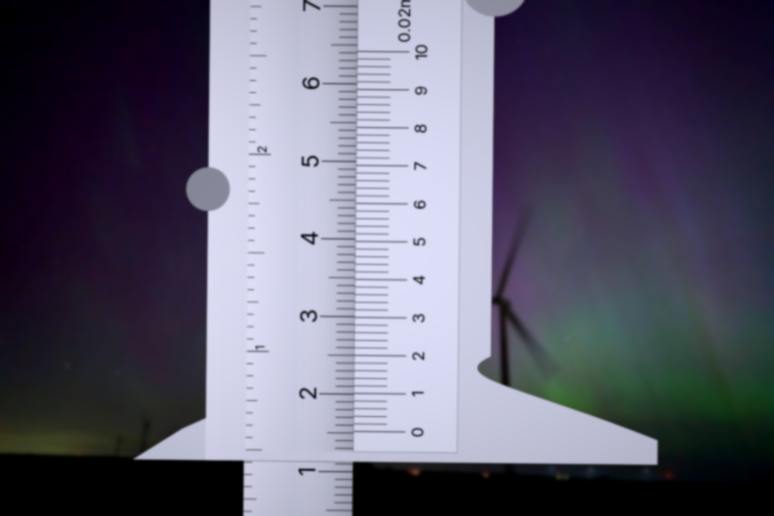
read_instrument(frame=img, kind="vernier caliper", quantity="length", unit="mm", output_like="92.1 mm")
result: 15.2 mm
